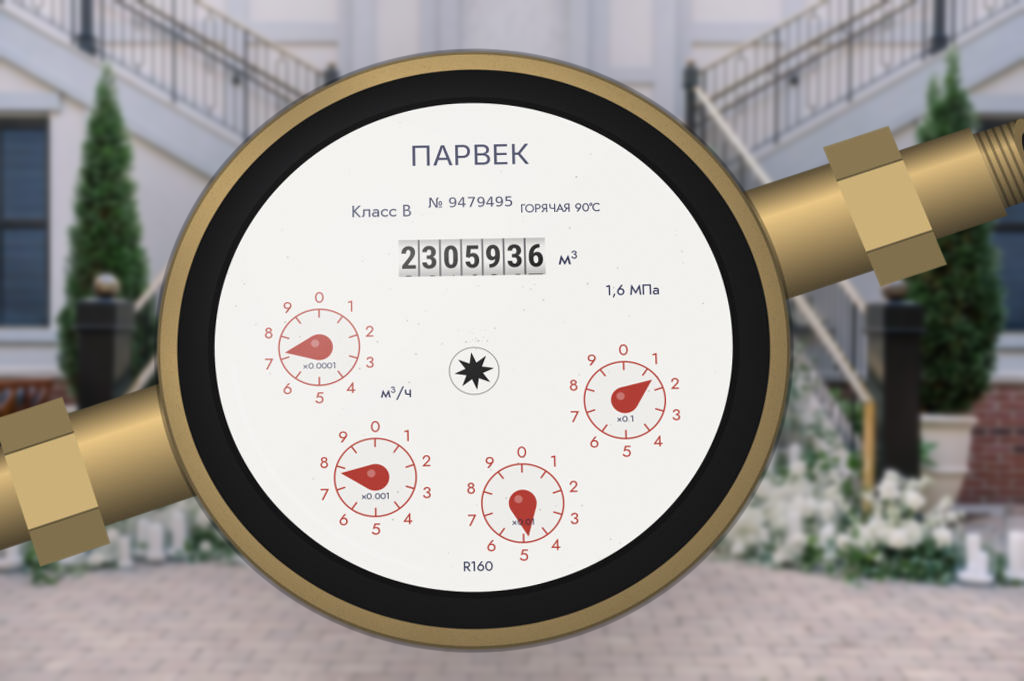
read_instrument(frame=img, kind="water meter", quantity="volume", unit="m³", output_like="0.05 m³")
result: 2305936.1477 m³
